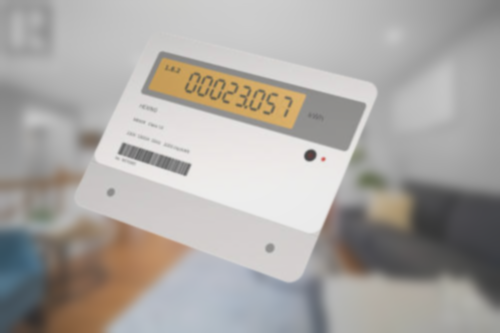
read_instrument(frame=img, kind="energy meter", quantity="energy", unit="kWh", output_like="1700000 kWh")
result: 23.057 kWh
